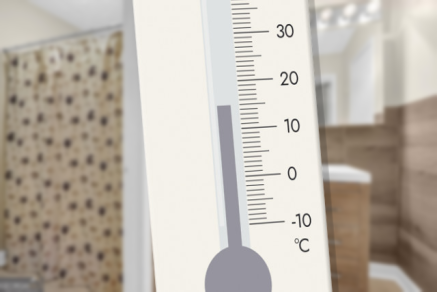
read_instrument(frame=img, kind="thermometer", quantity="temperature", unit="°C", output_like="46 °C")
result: 15 °C
